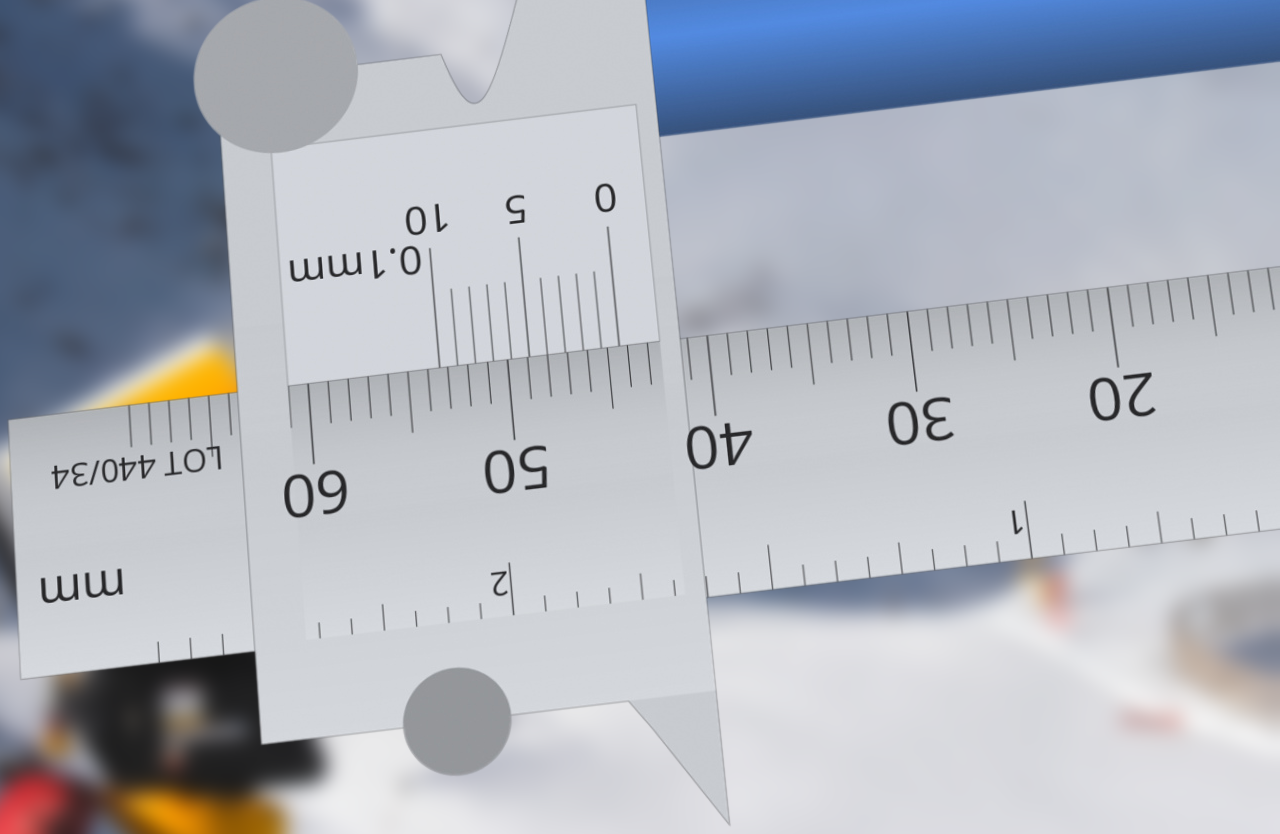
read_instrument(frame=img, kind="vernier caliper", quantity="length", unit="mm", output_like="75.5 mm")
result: 44.4 mm
